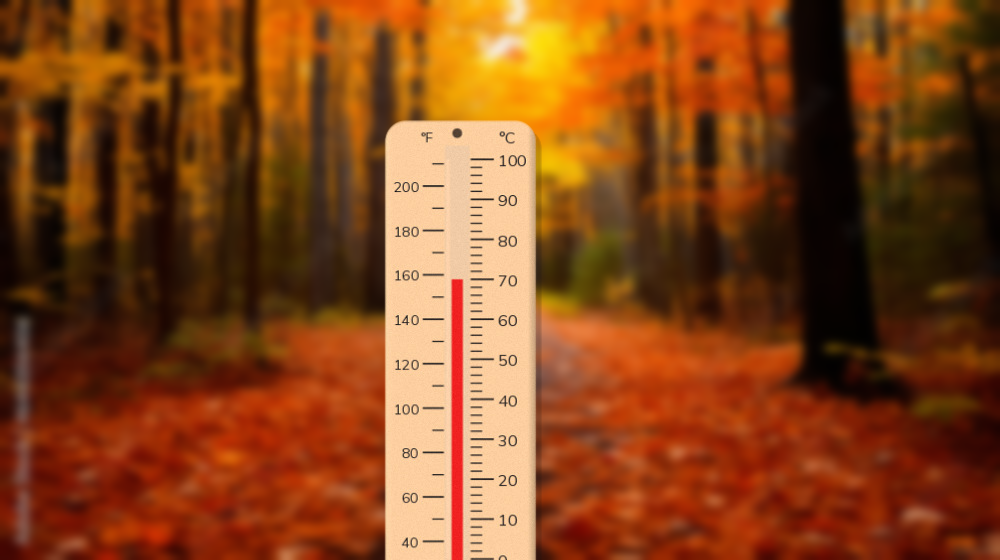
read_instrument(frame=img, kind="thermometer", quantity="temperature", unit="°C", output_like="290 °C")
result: 70 °C
